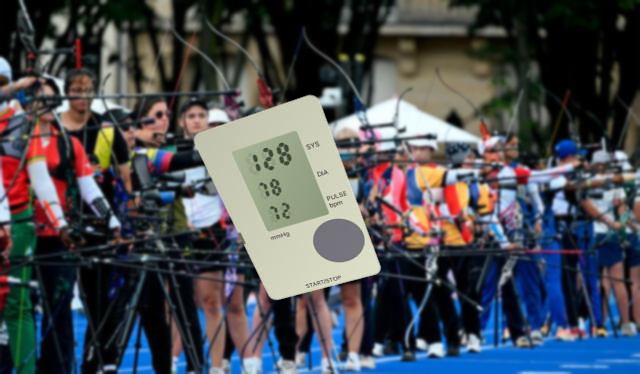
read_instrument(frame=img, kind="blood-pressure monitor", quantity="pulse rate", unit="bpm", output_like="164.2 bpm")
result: 72 bpm
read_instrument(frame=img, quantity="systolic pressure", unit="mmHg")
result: 128 mmHg
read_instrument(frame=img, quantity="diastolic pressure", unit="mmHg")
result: 78 mmHg
